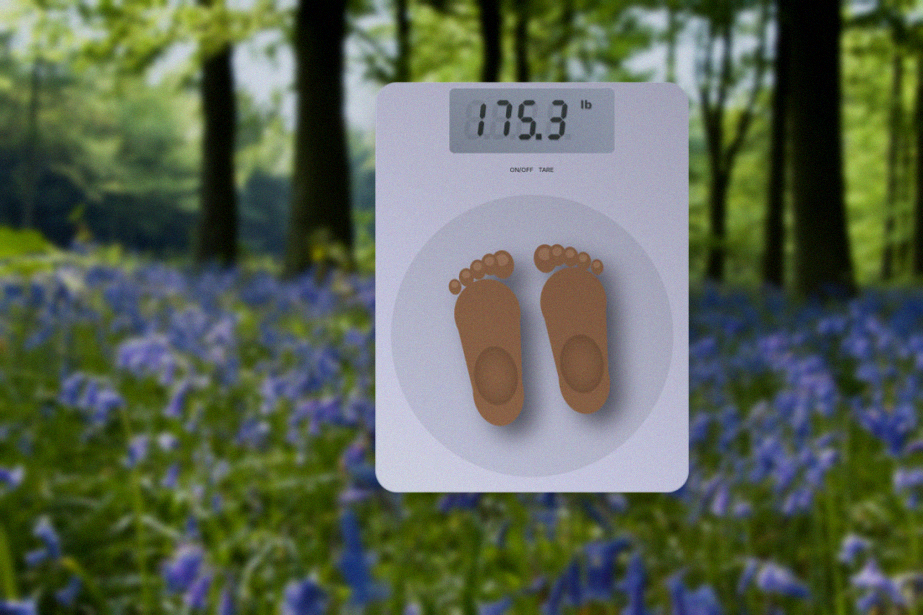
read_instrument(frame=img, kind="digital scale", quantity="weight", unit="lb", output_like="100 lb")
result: 175.3 lb
